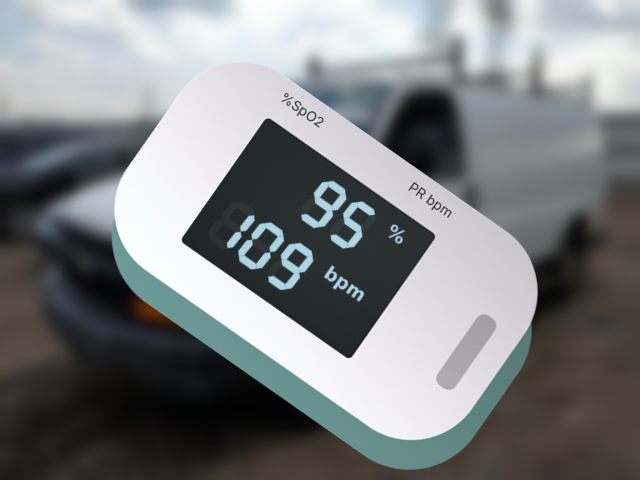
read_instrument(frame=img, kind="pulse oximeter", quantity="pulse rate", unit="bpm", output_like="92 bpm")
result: 109 bpm
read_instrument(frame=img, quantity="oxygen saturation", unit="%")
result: 95 %
